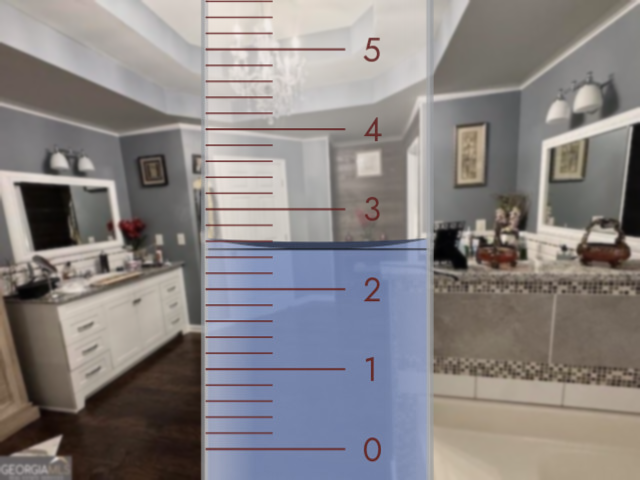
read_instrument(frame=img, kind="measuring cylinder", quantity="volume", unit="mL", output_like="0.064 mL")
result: 2.5 mL
